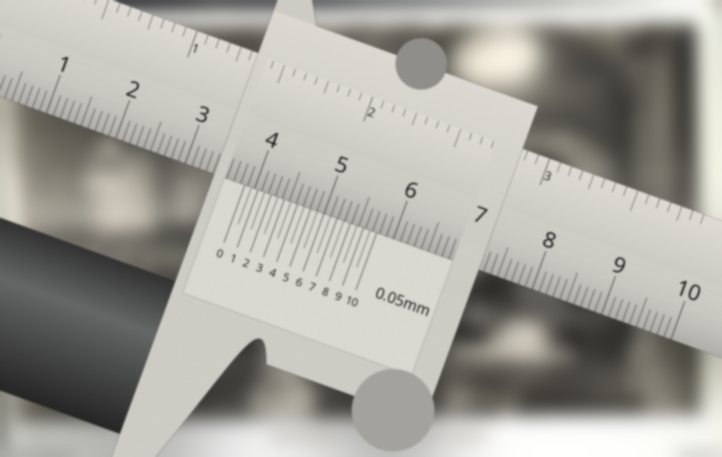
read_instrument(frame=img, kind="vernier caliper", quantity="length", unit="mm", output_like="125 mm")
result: 38.6 mm
